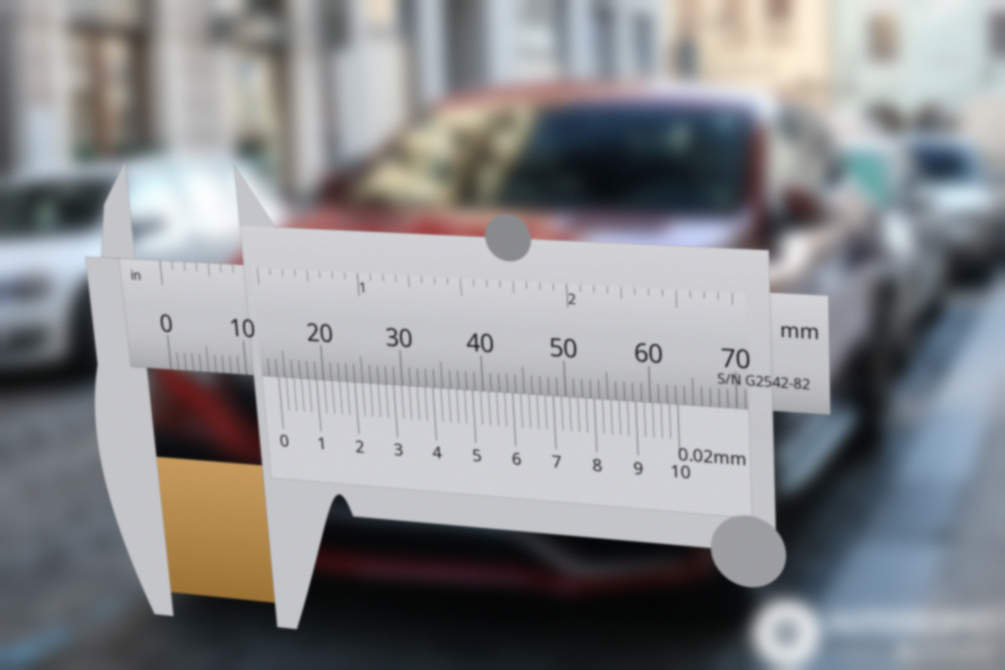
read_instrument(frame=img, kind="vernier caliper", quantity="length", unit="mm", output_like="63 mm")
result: 14.2 mm
